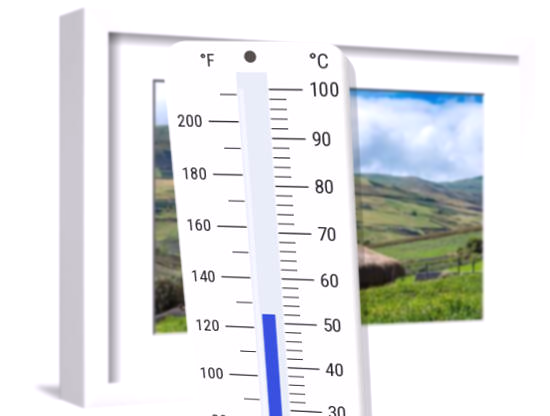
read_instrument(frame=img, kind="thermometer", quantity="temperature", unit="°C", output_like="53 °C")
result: 52 °C
